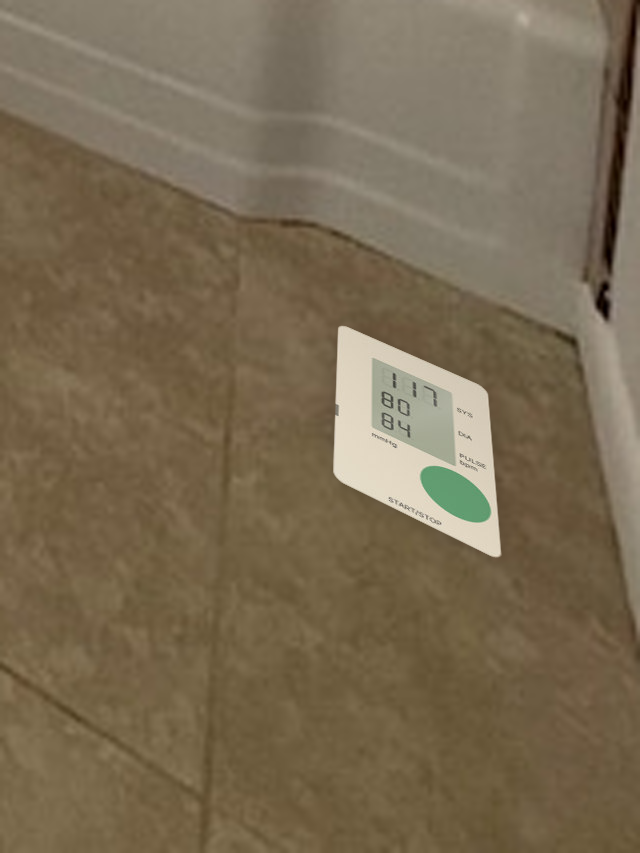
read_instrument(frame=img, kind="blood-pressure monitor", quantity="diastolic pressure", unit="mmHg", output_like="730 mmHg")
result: 80 mmHg
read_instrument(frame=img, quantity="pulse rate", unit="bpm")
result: 84 bpm
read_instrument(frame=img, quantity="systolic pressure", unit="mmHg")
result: 117 mmHg
